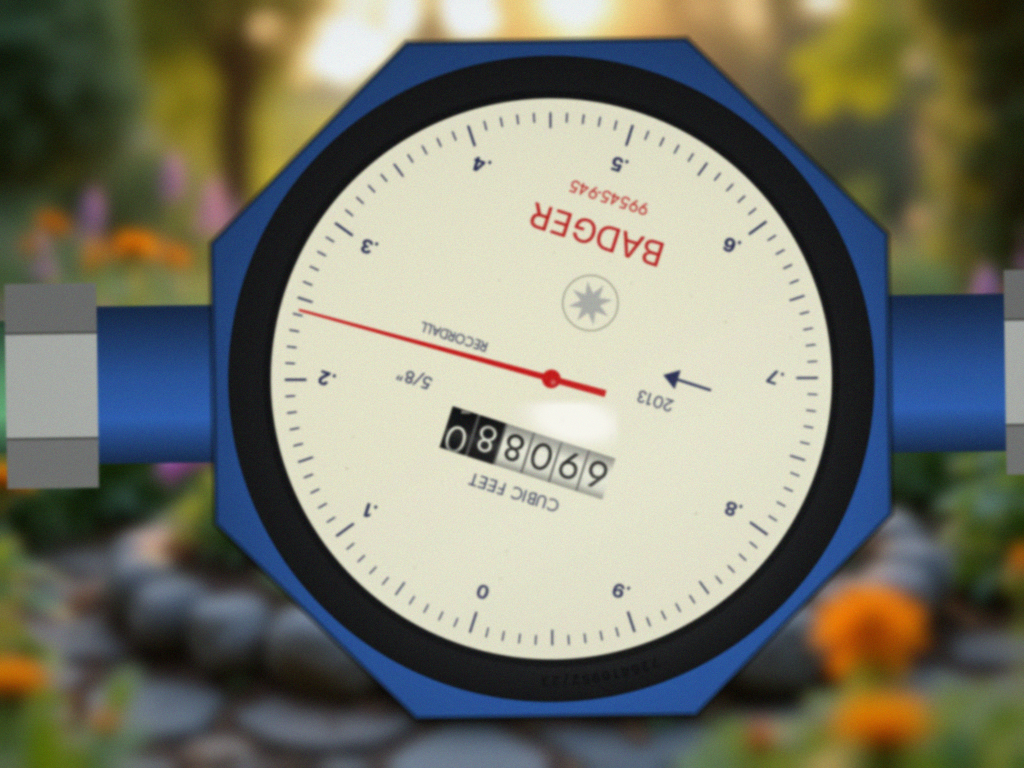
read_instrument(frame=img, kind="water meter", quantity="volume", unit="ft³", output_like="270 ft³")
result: 690880.24 ft³
